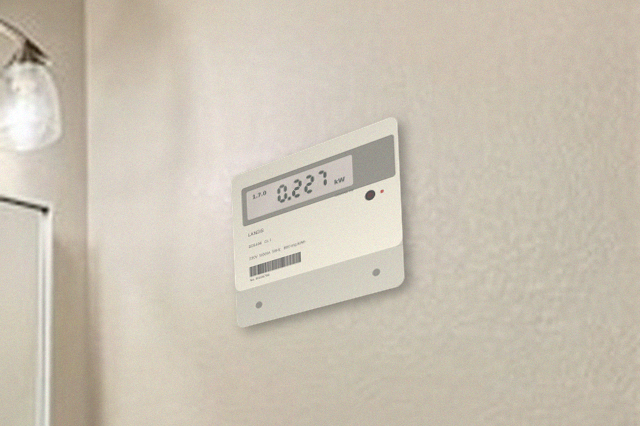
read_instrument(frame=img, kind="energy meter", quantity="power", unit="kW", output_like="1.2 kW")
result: 0.227 kW
